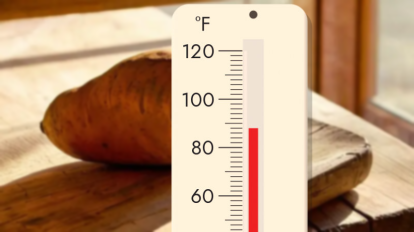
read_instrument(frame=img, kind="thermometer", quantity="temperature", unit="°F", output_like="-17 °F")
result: 88 °F
